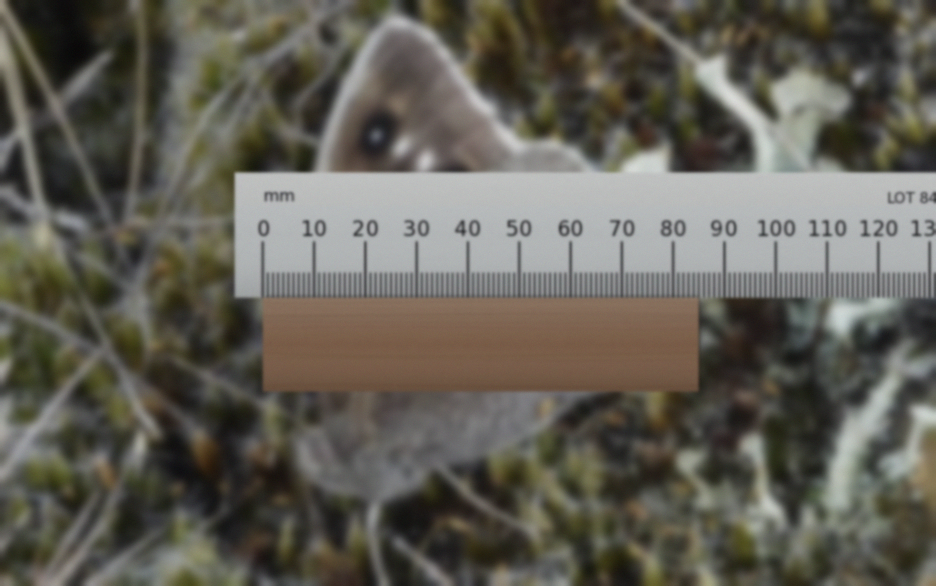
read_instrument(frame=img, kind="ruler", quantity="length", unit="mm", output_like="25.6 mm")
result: 85 mm
